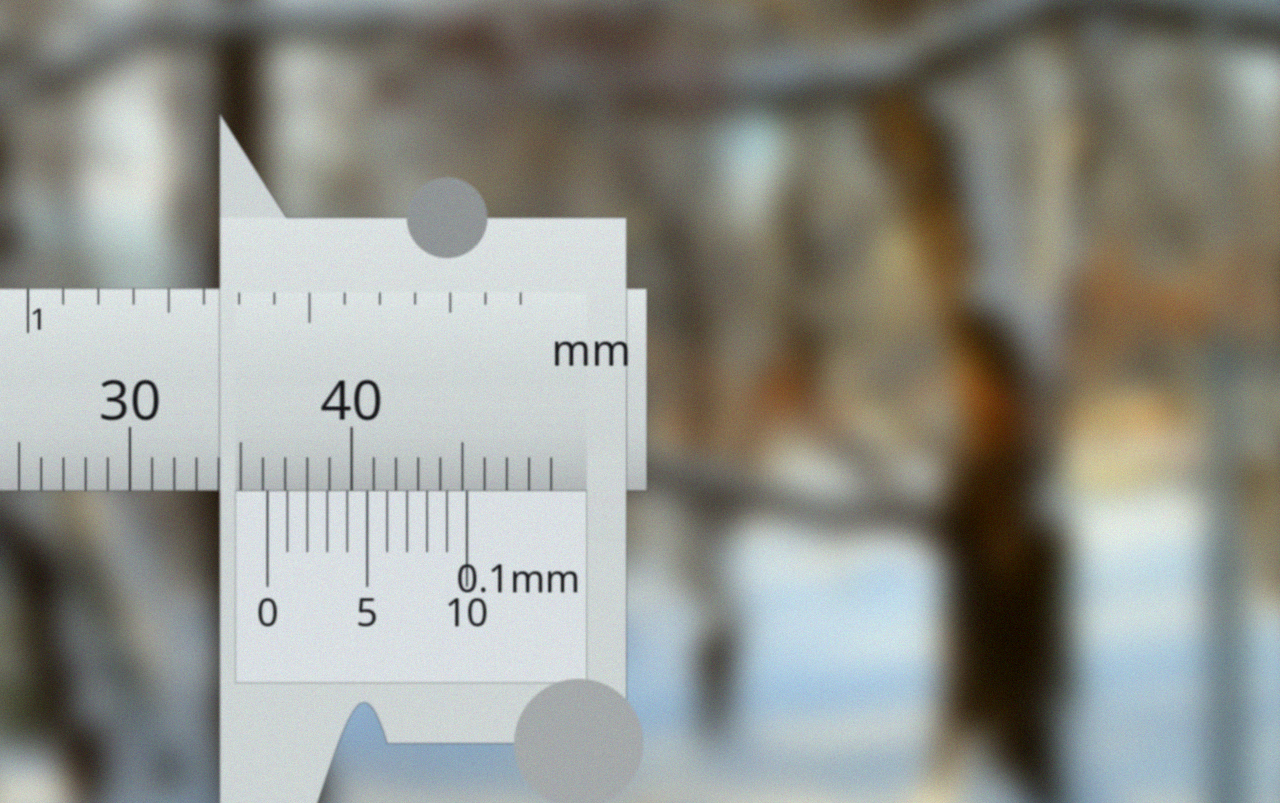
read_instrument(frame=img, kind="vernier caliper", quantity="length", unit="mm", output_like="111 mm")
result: 36.2 mm
